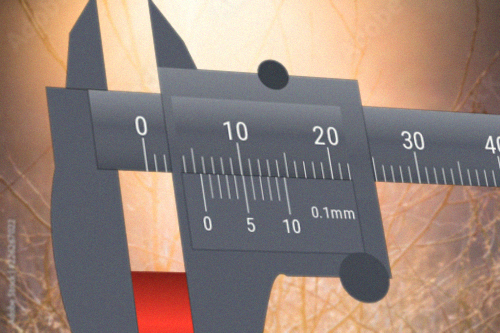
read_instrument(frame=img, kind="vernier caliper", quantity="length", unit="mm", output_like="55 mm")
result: 5.6 mm
